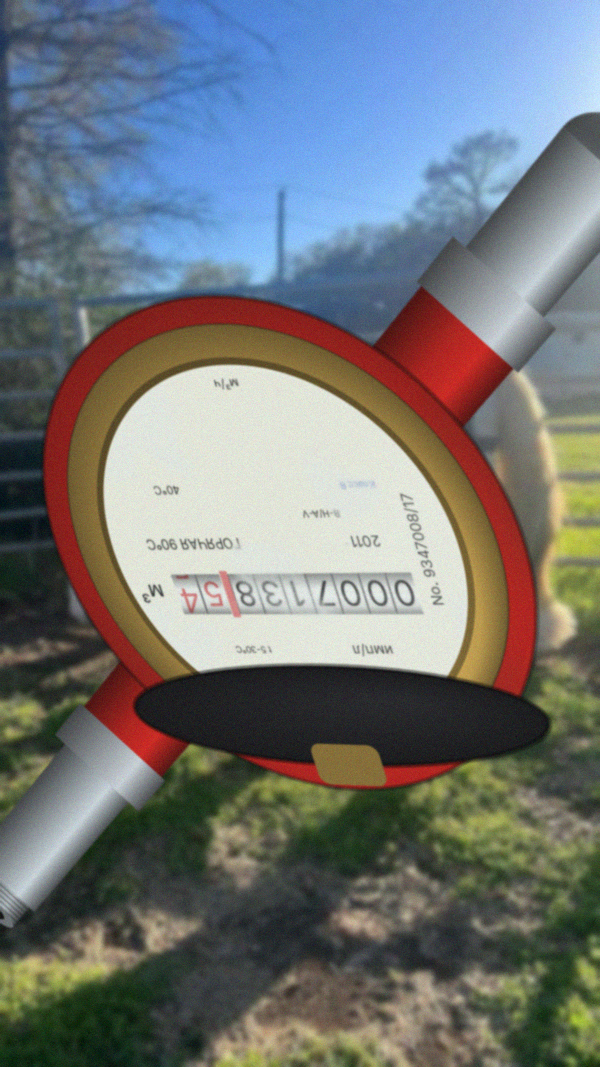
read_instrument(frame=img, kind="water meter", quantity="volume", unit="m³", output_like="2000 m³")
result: 7138.54 m³
